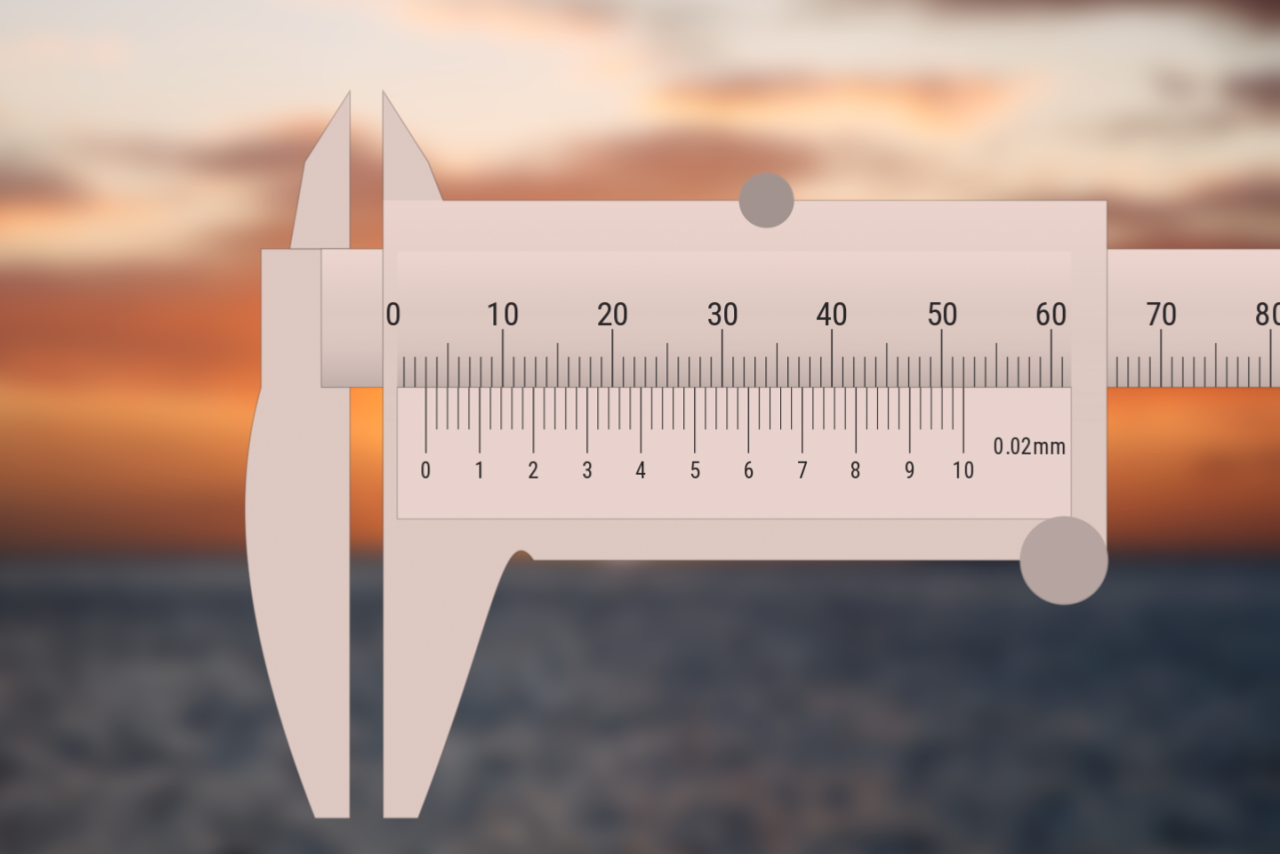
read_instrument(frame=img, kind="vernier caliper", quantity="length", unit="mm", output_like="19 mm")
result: 3.0 mm
